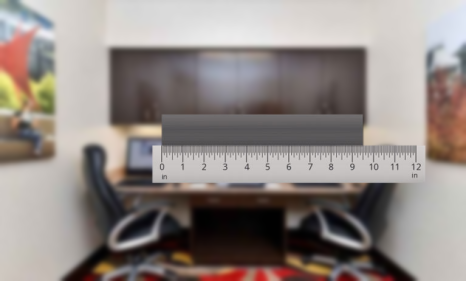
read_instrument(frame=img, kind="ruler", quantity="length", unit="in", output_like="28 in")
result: 9.5 in
